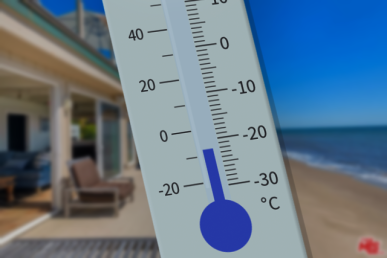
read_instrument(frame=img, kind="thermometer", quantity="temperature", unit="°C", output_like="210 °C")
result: -22 °C
